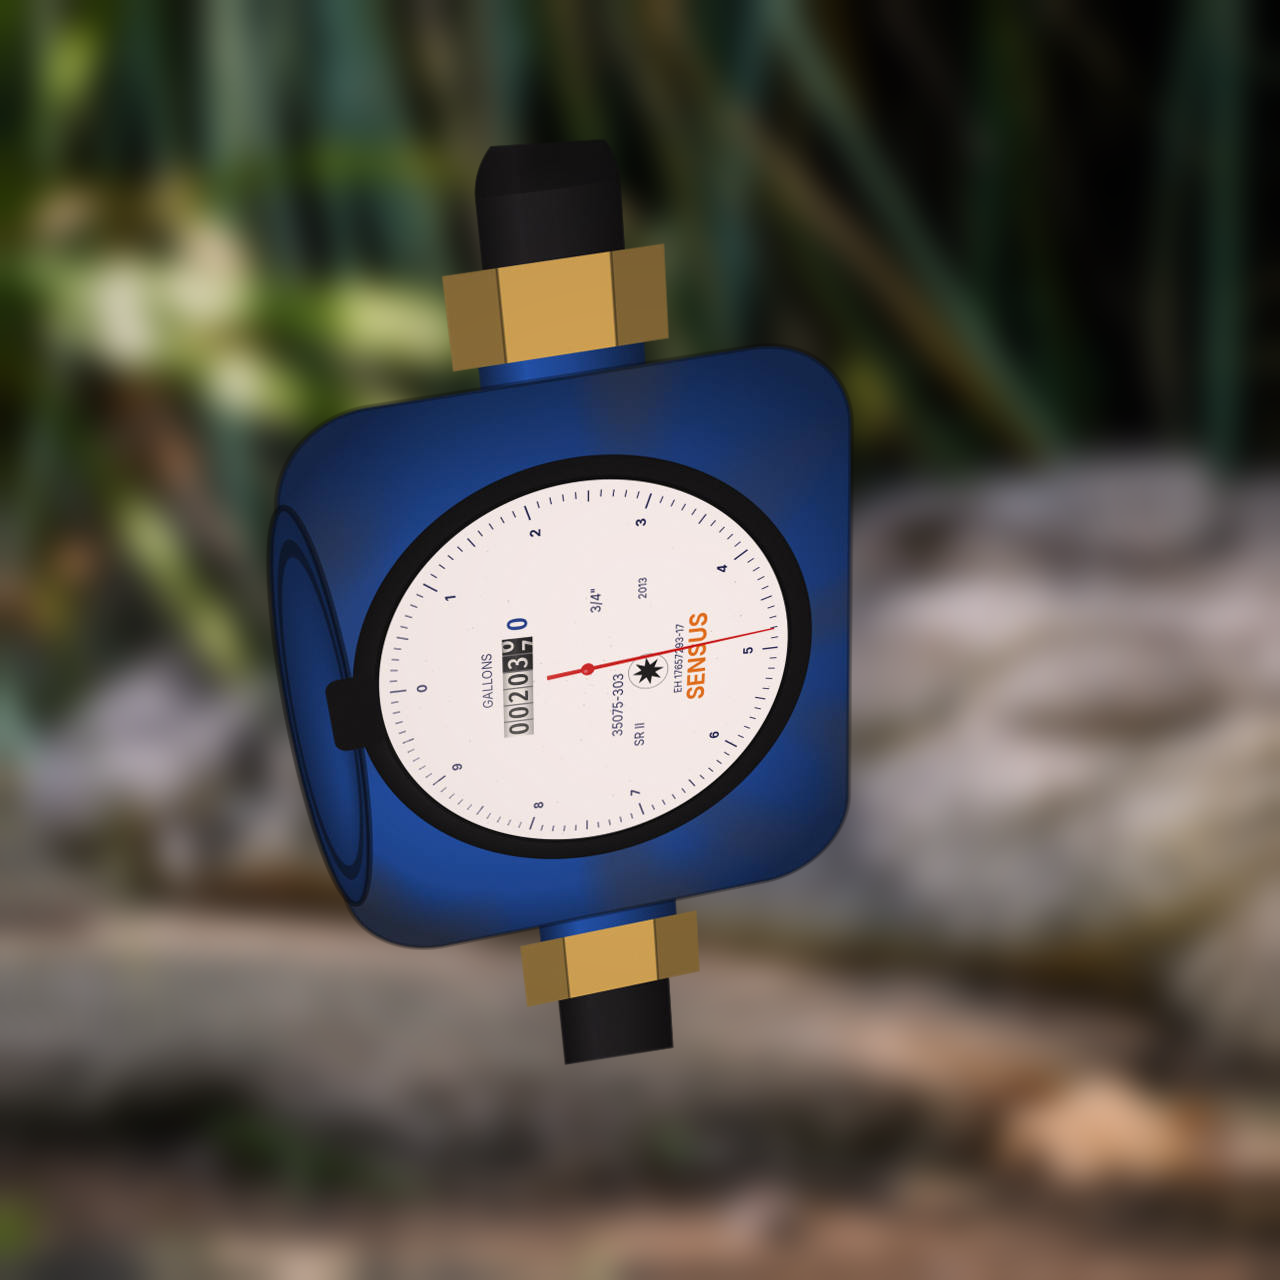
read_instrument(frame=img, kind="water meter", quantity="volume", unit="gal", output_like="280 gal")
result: 20364.8 gal
